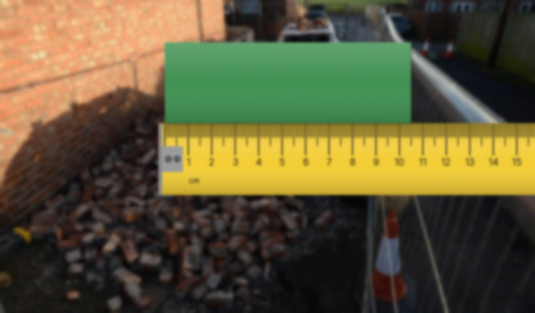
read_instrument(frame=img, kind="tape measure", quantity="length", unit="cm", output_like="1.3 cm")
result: 10.5 cm
